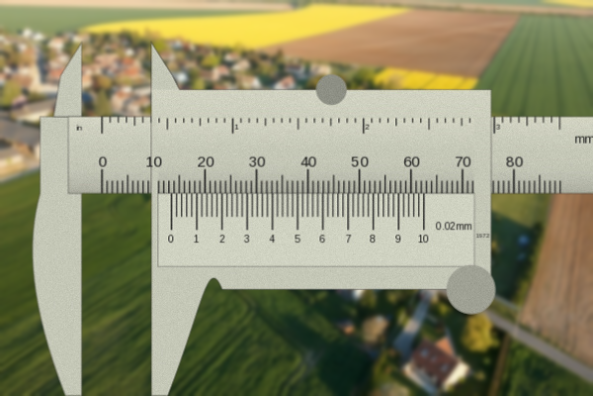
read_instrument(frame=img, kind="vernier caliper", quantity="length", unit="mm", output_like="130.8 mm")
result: 13.5 mm
